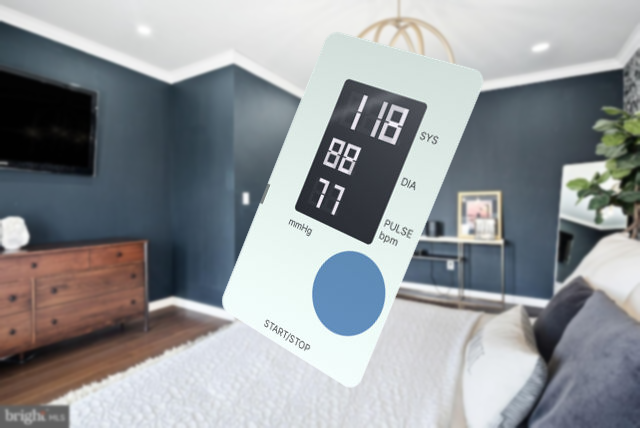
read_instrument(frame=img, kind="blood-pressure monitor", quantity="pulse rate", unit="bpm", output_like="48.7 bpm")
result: 77 bpm
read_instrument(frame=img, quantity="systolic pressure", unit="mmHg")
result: 118 mmHg
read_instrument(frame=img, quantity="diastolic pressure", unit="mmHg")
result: 88 mmHg
